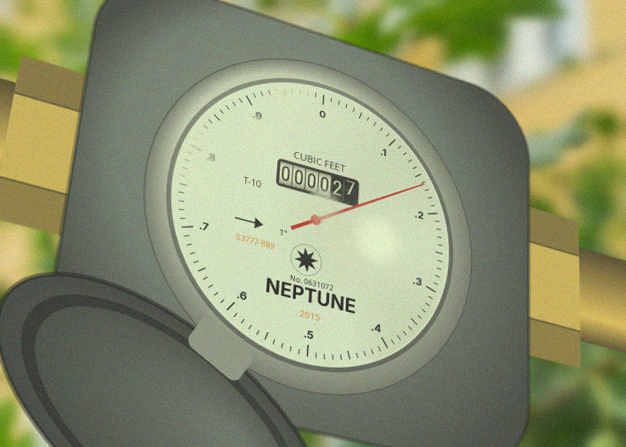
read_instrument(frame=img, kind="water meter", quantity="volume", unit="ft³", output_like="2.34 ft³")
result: 27.16 ft³
